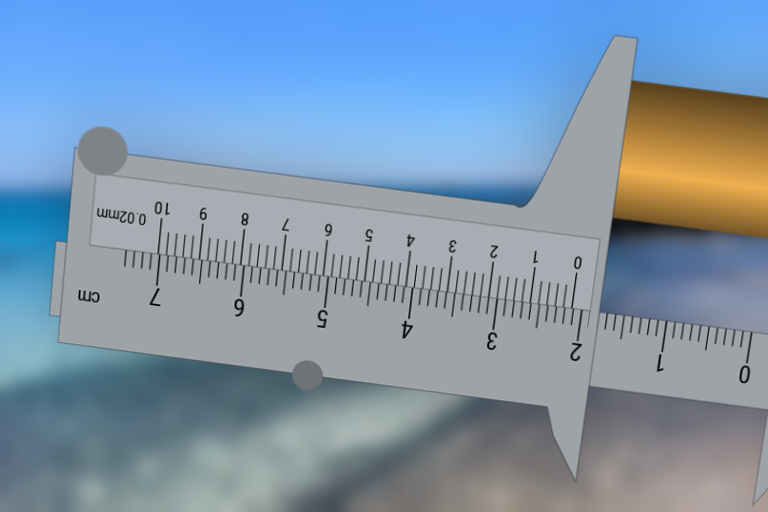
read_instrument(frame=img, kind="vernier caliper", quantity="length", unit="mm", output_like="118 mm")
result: 21.2 mm
